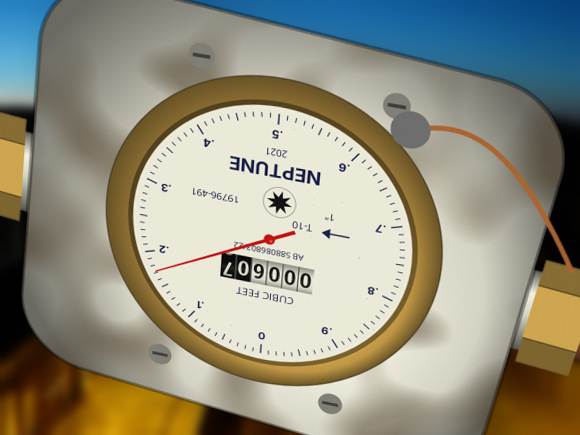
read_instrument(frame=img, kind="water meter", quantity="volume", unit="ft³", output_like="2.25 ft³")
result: 607.17 ft³
